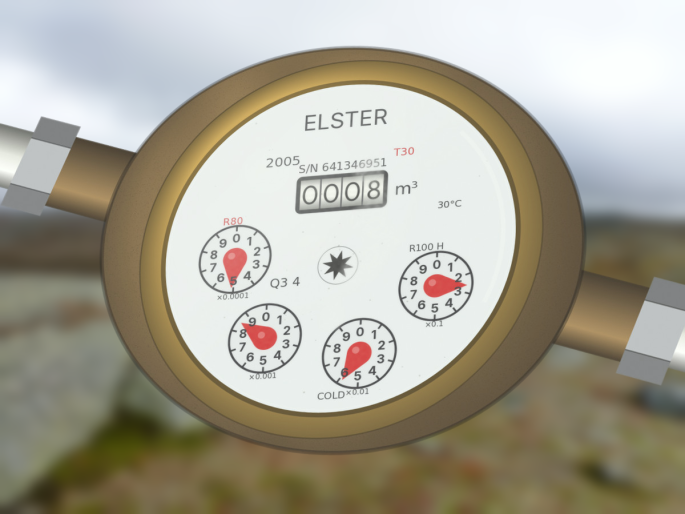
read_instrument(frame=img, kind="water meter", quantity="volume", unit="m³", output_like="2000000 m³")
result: 8.2585 m³
